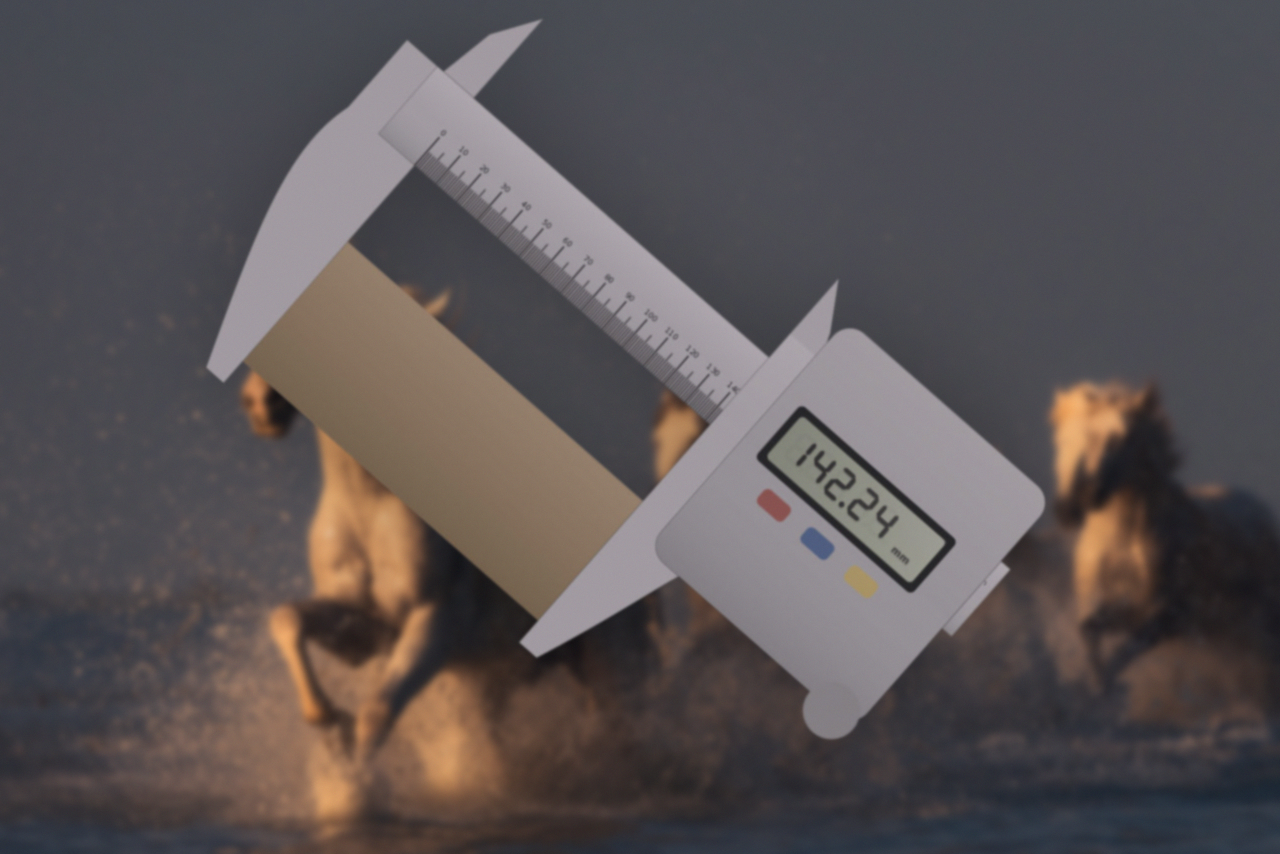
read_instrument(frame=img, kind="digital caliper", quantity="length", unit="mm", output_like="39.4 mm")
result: 142.24 mm
